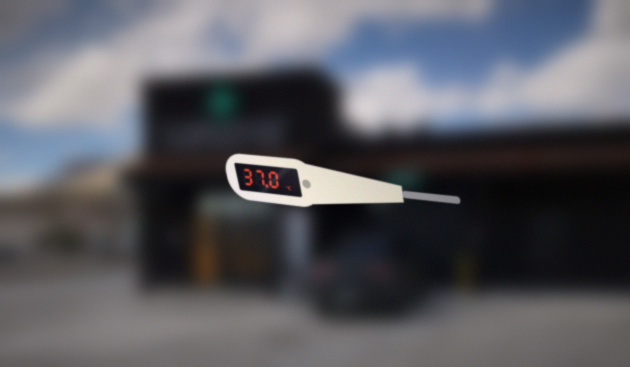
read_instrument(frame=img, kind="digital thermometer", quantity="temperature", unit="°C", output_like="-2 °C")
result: 37.0 °C
